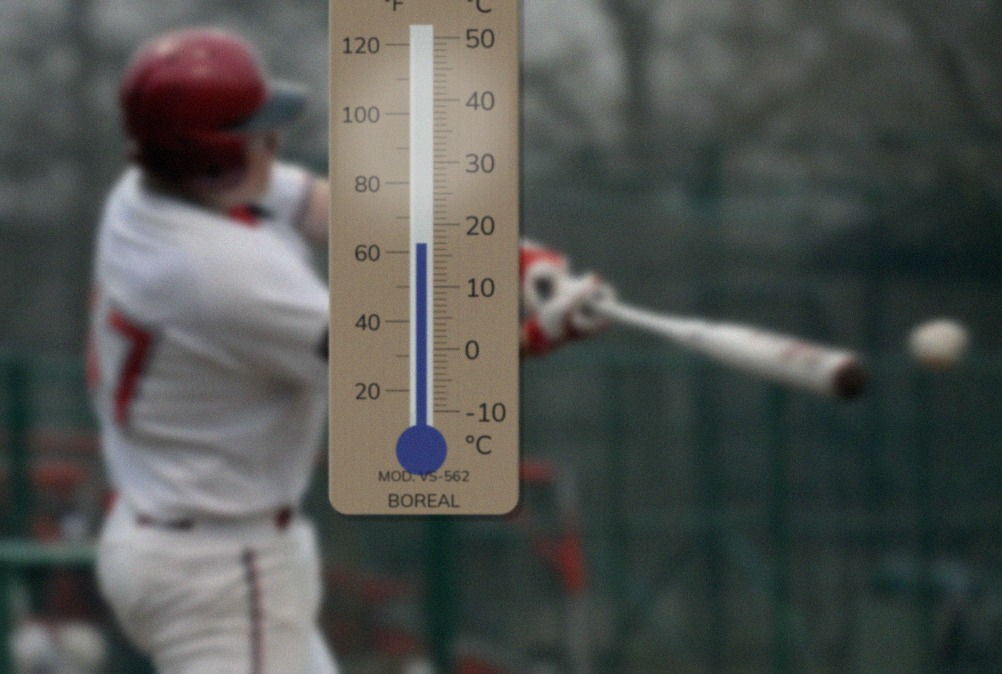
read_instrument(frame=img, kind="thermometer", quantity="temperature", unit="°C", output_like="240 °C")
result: 17 °C
